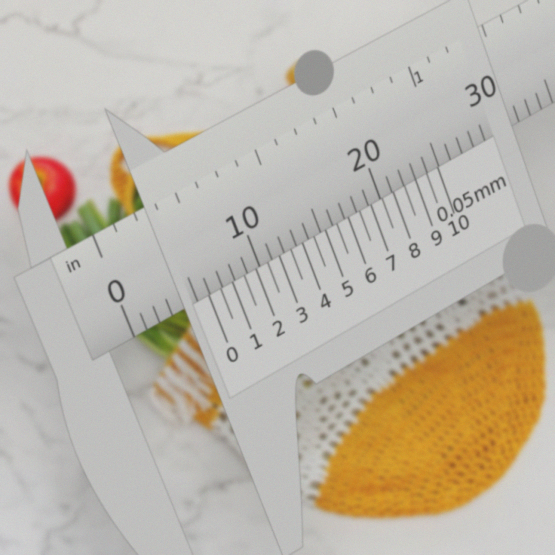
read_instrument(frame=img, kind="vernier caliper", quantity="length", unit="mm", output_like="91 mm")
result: 5.9 mm
